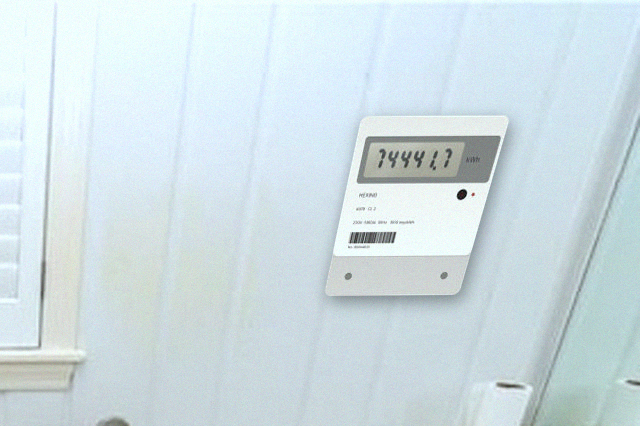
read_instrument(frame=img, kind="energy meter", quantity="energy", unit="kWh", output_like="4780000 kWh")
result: 74441.7 kWh
